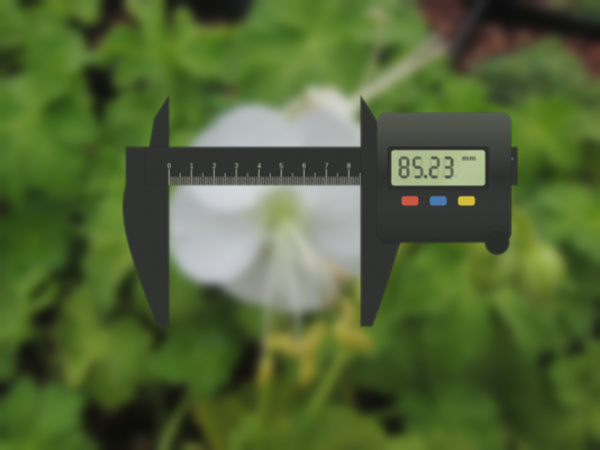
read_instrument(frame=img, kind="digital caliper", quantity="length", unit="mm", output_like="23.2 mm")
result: 85.23 mm
